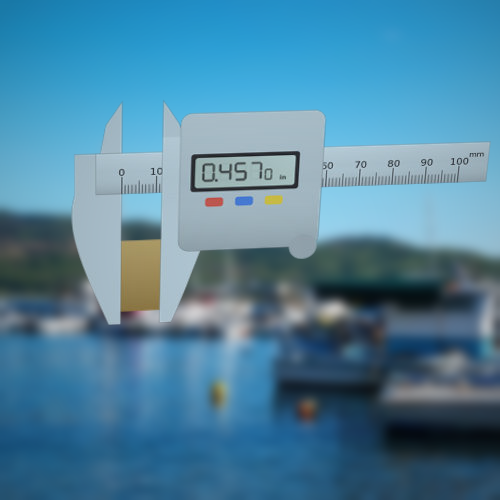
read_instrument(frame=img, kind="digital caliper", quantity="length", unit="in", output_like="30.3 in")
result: 0.4570 in
